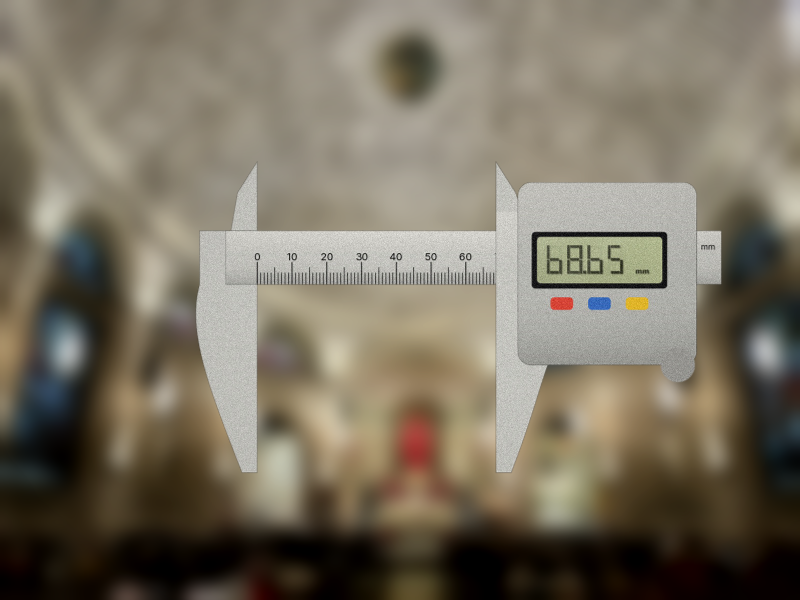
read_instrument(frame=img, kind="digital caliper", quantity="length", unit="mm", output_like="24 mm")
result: 68.65 mm
